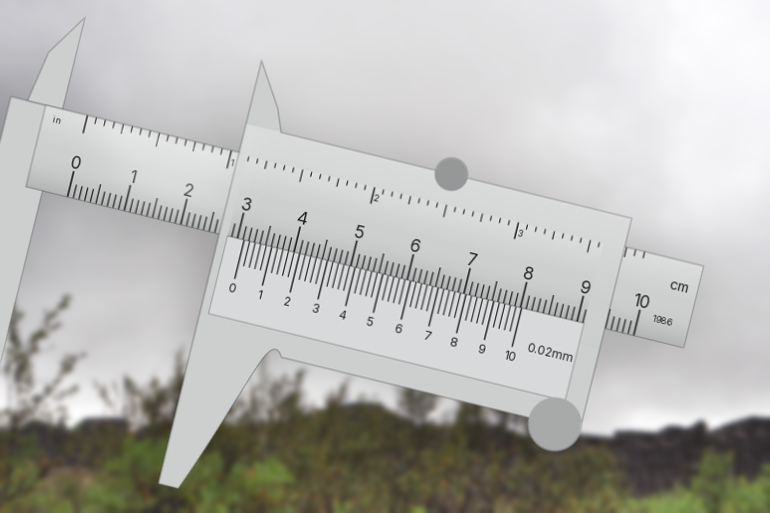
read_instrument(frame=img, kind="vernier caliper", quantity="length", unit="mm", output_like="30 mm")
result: 31.2 mm
